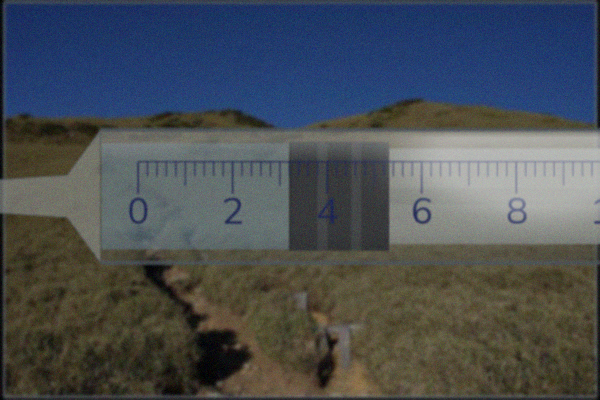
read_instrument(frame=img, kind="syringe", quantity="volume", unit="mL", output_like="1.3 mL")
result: 3.2 mL
